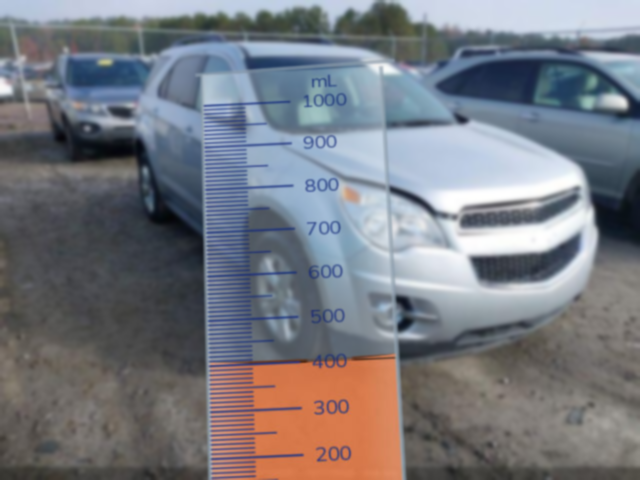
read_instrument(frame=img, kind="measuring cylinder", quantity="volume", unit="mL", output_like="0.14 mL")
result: 400 mL
